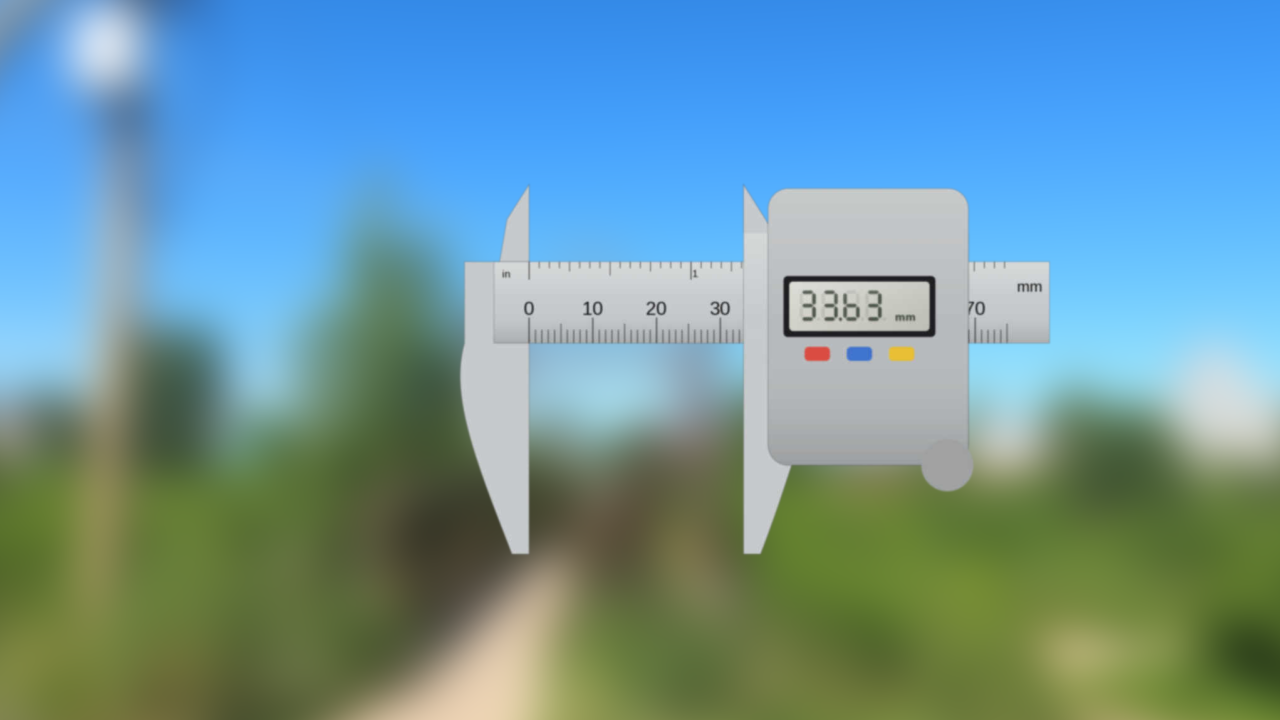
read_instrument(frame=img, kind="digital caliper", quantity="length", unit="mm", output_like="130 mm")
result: 33.63 mm
